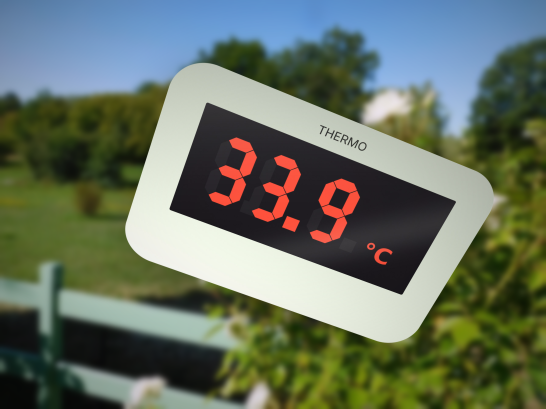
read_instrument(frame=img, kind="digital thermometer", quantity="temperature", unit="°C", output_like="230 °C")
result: 33.9 °C
